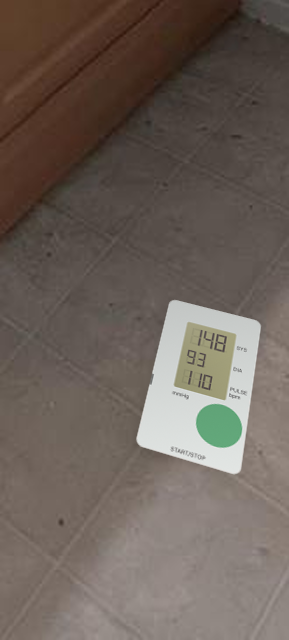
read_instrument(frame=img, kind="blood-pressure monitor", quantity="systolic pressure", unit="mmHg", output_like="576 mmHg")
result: 148 mmHg
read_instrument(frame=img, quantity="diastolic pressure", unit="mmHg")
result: 93 mmHg
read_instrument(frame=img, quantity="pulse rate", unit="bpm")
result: 110 bpm
